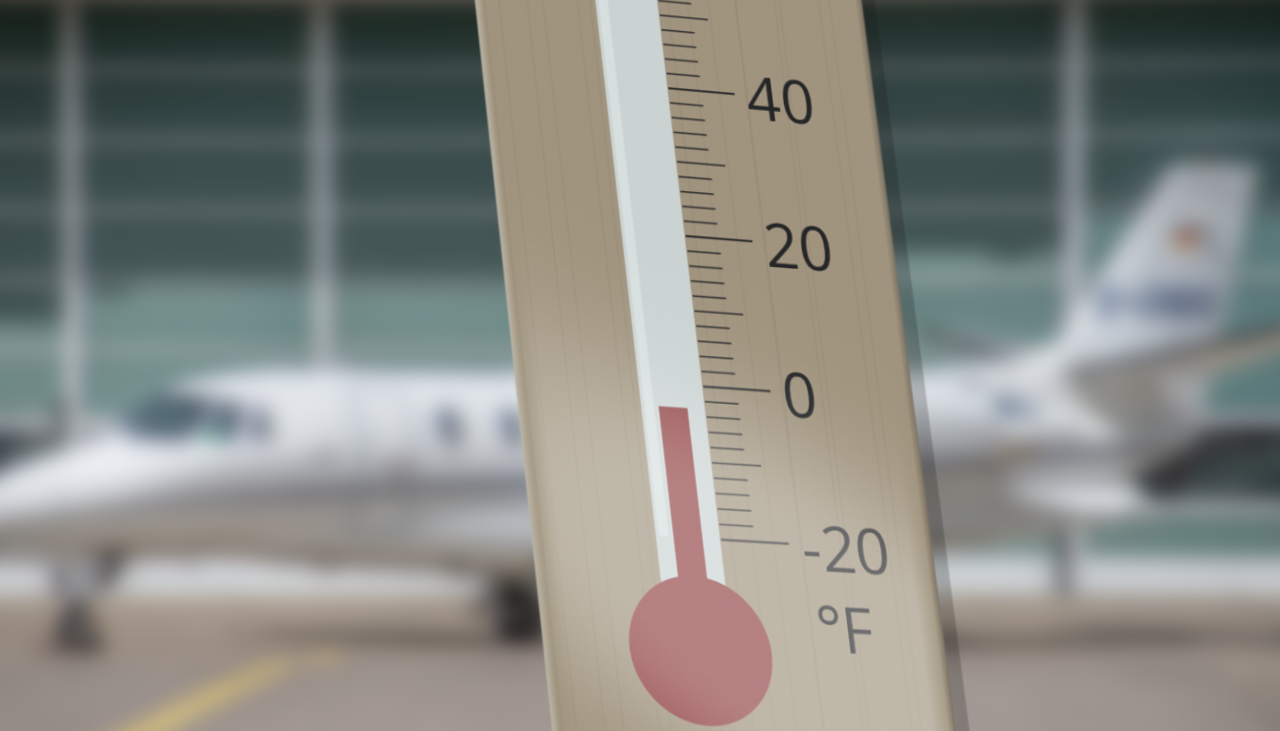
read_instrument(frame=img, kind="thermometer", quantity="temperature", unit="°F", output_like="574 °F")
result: -3 °F
